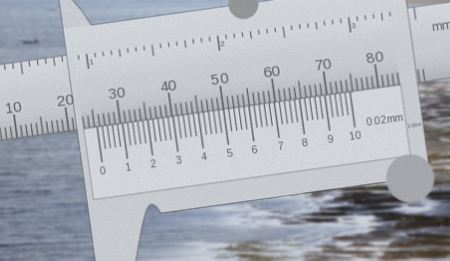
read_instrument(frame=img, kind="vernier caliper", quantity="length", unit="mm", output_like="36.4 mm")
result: 25.5 mm
